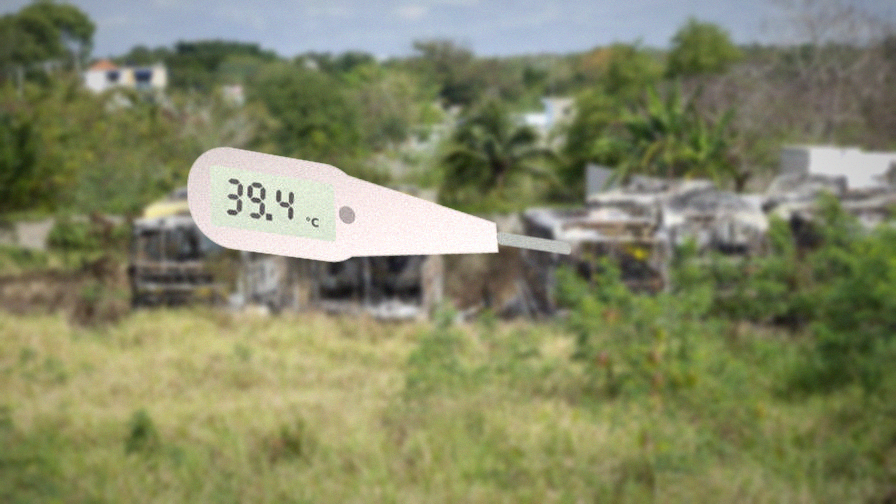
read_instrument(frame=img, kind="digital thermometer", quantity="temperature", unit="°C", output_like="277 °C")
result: 39.4 °C
